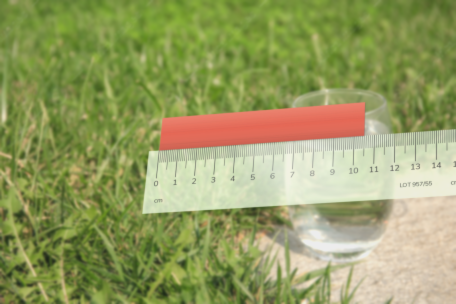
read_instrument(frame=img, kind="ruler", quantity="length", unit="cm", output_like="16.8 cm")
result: 10.5 cm
